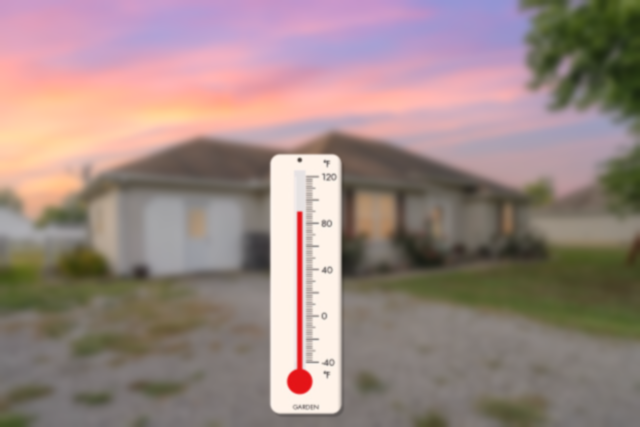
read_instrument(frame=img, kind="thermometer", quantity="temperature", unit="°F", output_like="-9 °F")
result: 90 °F
